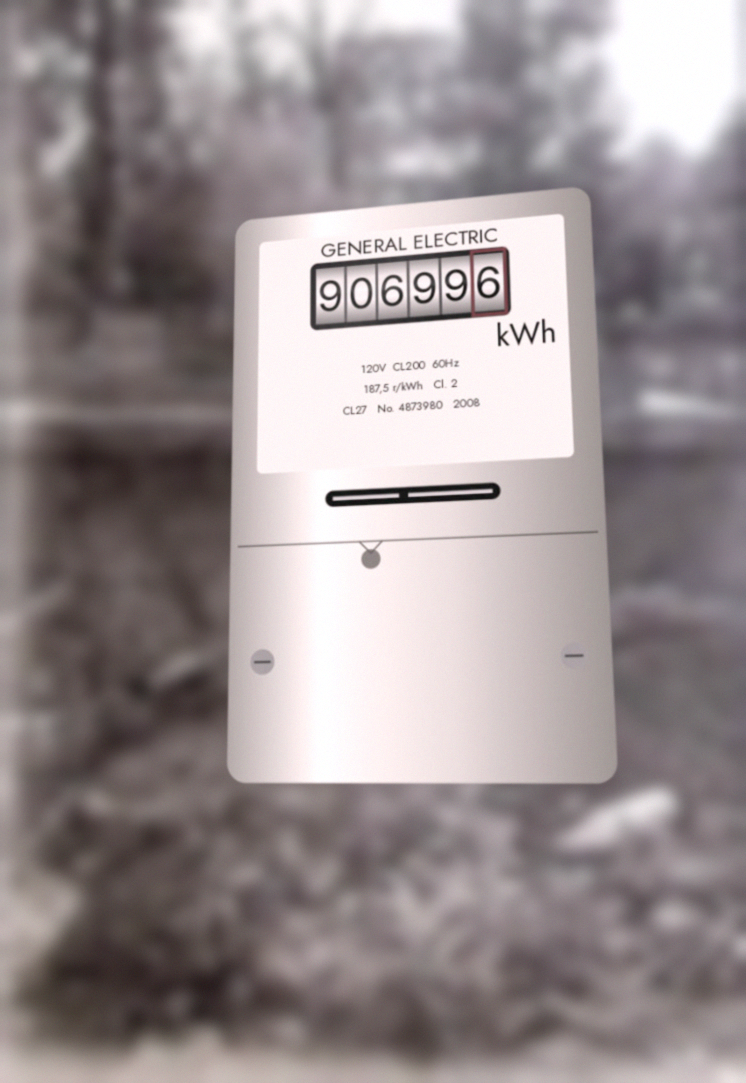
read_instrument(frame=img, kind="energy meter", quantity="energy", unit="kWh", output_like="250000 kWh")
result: 90699.6 kWh
